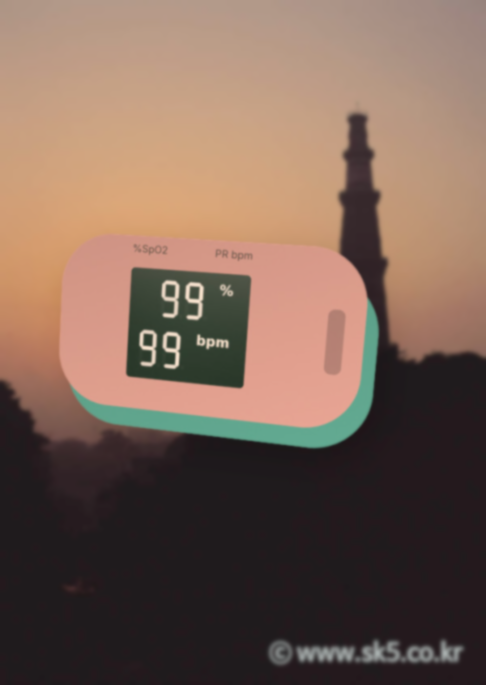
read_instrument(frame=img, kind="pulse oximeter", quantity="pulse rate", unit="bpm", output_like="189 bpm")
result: 99 bpm
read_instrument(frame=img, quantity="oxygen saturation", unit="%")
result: 99 %
